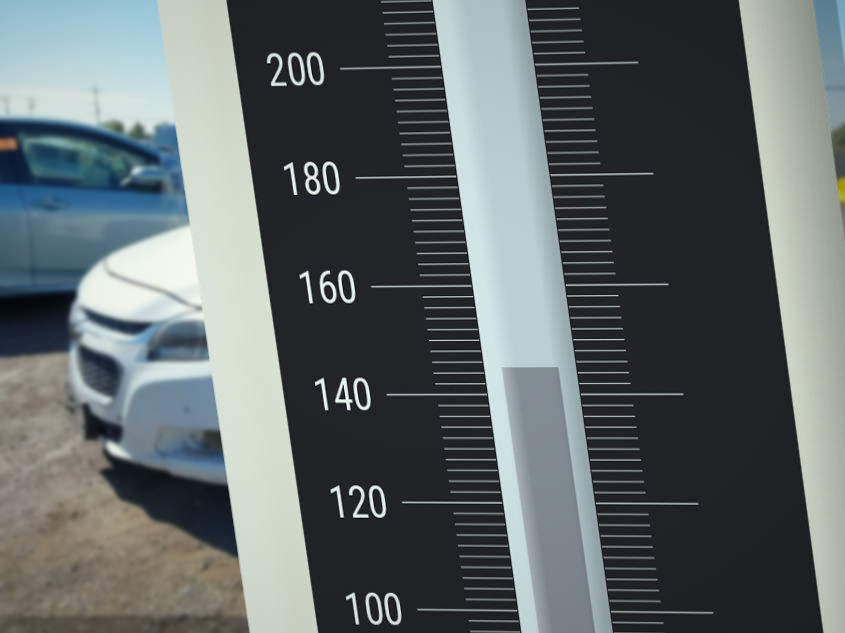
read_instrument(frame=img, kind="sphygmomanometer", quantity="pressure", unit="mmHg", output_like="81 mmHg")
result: 145 mmHg
